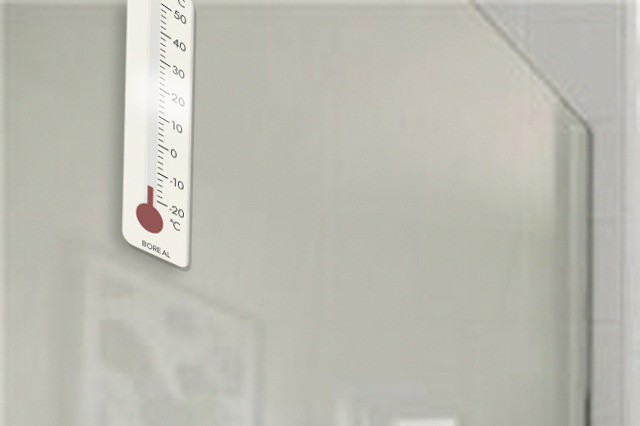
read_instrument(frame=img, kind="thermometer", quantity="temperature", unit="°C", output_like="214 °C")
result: -16 °C
